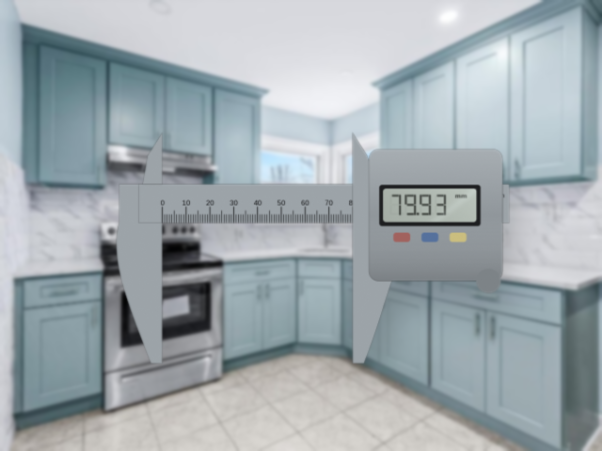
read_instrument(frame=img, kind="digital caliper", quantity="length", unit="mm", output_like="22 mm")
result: 79.93 mm
